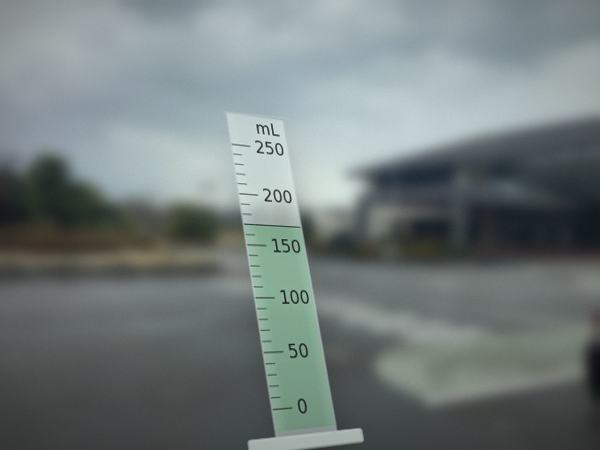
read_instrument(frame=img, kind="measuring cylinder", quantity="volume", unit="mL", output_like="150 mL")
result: 170 mL
